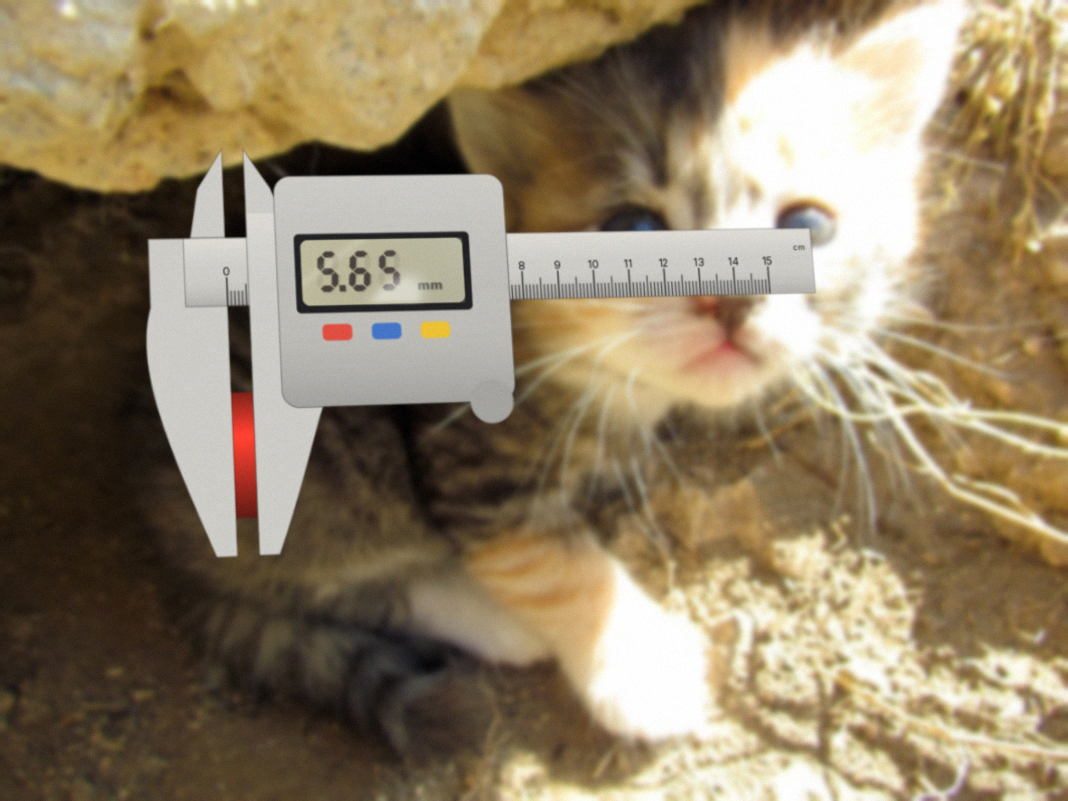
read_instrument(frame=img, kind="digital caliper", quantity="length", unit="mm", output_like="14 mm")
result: 5.65 mm
